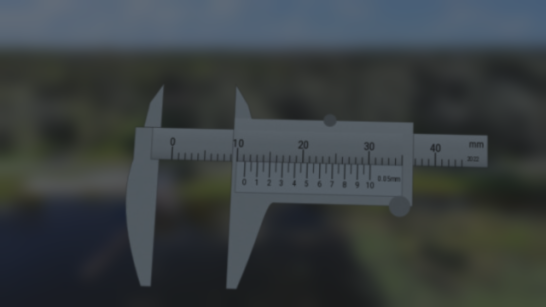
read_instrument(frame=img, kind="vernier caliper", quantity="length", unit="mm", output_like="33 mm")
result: 11.2 mm
